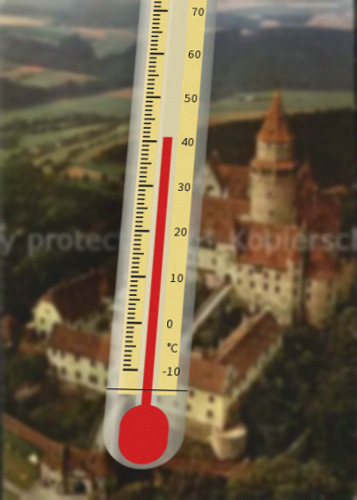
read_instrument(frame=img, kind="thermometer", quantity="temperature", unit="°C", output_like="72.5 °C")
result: 41 °C
